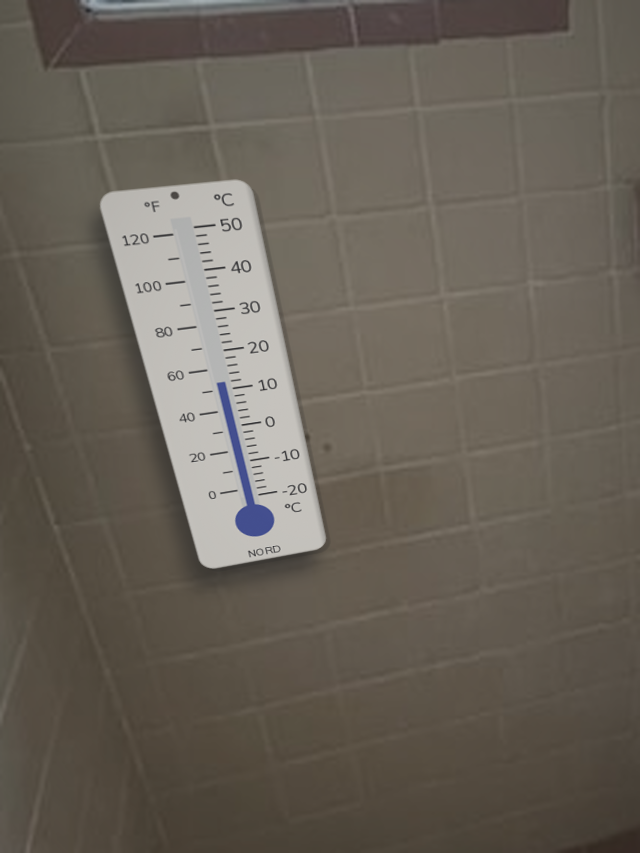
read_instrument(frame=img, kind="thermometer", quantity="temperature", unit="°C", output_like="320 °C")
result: 12 °C
